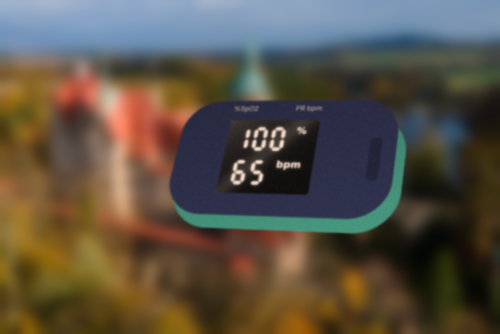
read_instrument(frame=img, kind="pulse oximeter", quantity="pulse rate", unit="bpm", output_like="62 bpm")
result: 65 bpm
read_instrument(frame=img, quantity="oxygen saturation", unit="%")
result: 100 %
